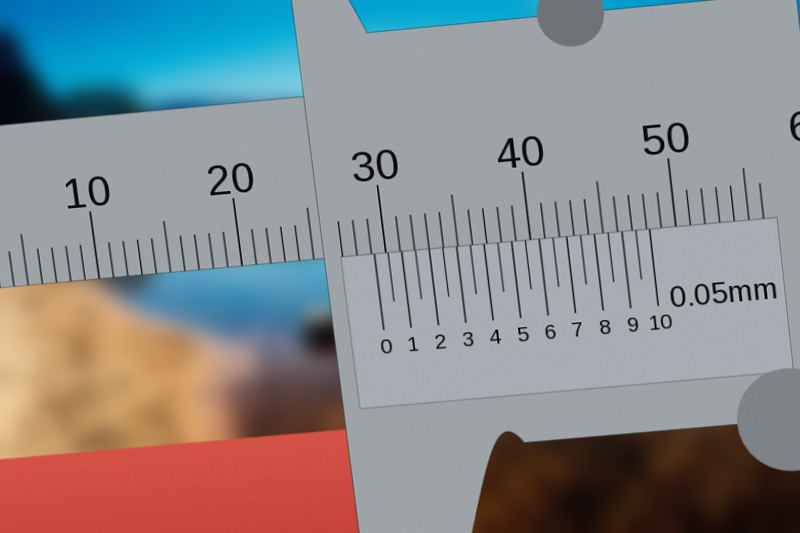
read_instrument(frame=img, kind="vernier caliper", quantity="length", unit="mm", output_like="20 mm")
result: 29.2 mm
